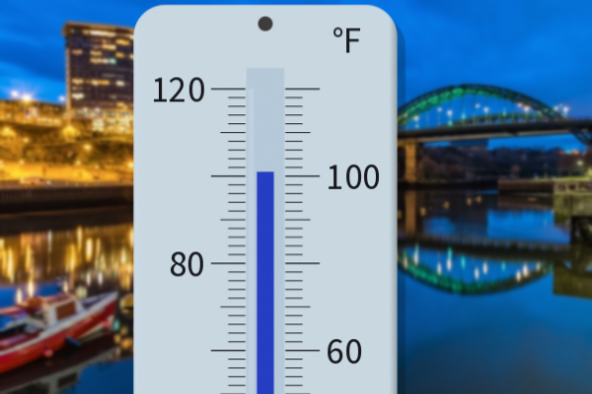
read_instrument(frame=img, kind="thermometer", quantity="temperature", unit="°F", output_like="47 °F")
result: 101 °F
